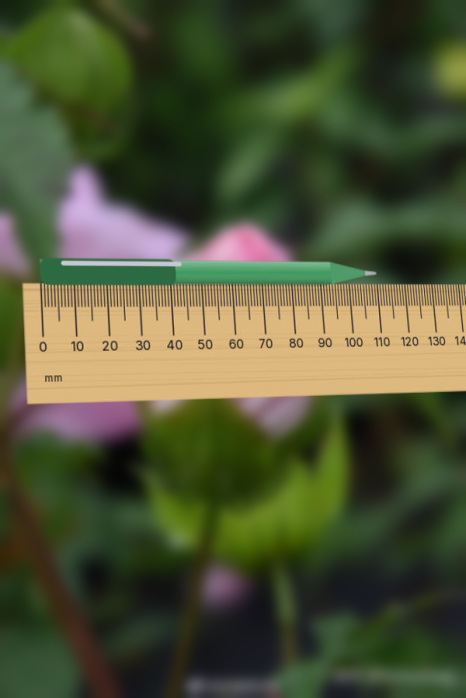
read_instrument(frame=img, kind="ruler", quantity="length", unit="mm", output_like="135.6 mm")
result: 110 mm
